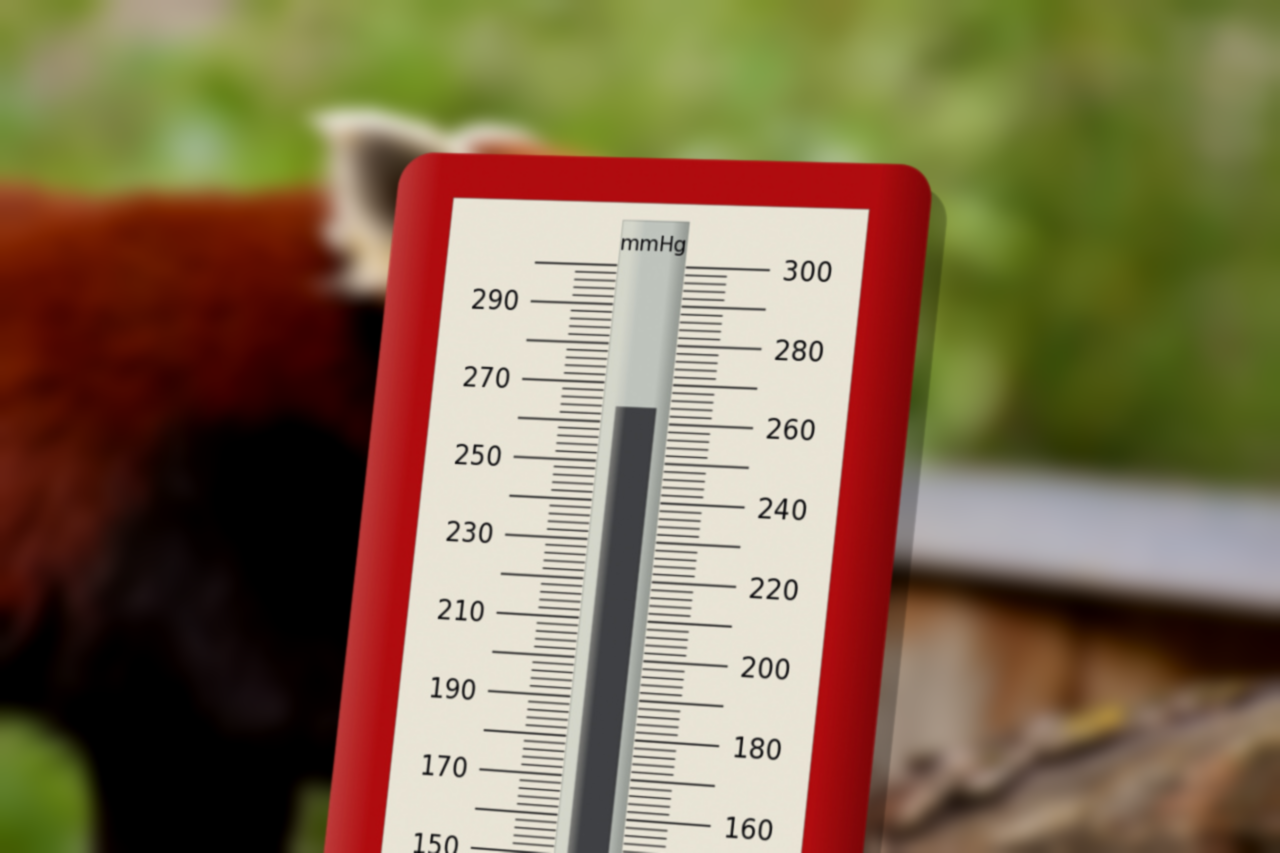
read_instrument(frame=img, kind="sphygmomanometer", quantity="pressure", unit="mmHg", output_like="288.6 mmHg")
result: 264 mmHg
